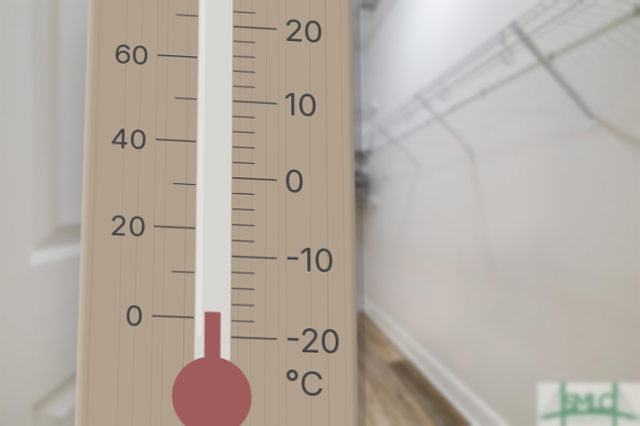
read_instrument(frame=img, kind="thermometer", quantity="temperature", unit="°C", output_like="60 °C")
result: -17 °C
